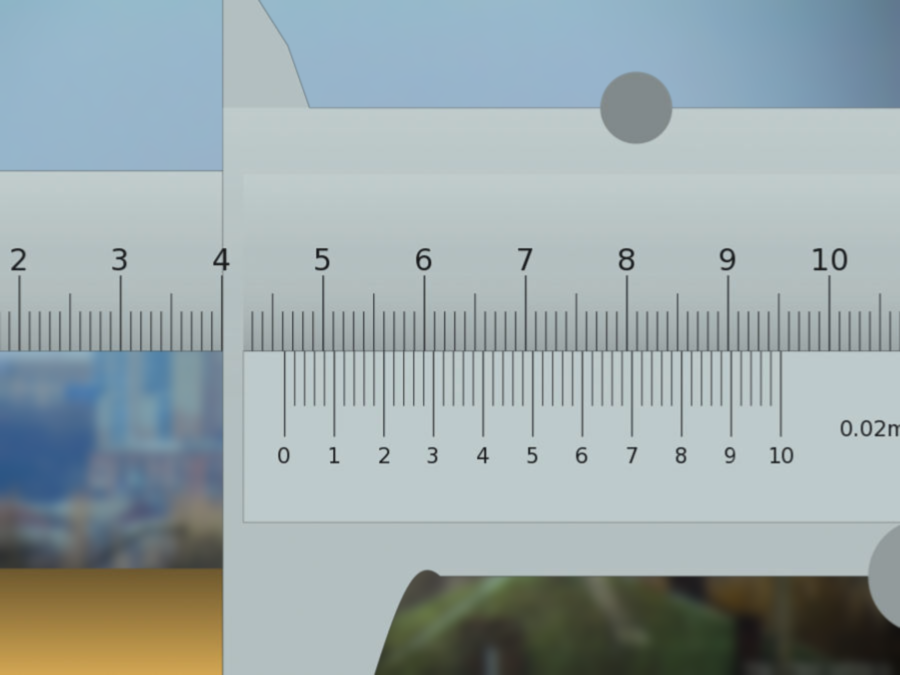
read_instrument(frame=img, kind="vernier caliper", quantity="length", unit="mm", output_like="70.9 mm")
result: 46.2 mm
